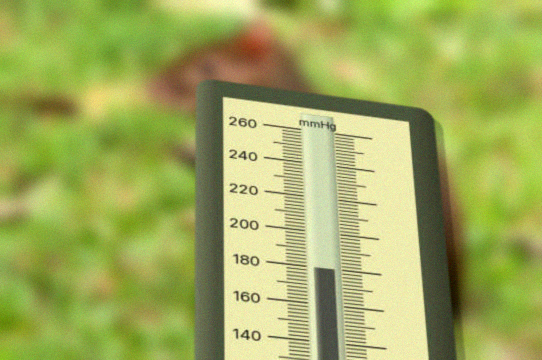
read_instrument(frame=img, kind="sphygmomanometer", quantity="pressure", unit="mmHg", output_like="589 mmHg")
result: 180 mmHg
